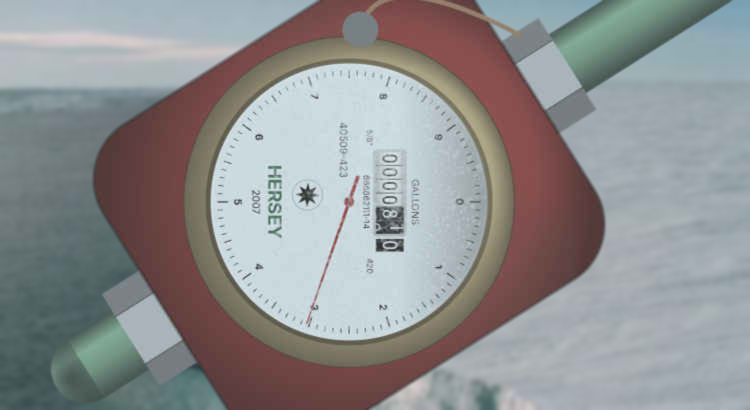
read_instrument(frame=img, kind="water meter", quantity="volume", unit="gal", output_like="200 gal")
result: 813.0 gal
